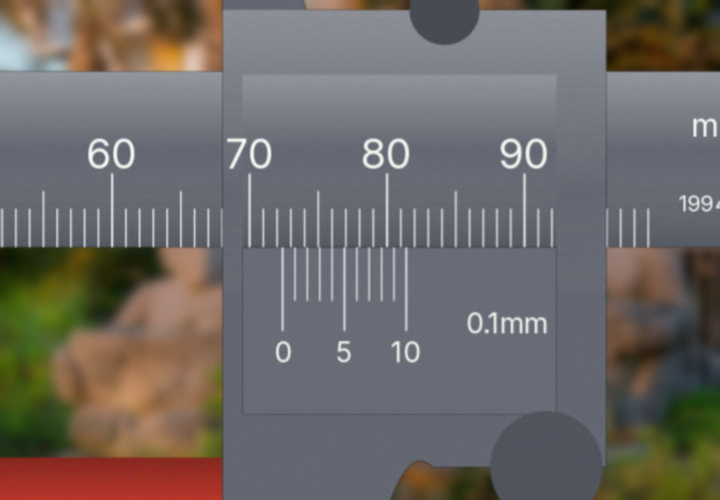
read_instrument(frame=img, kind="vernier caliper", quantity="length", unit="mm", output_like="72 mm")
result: 72.4 mm
